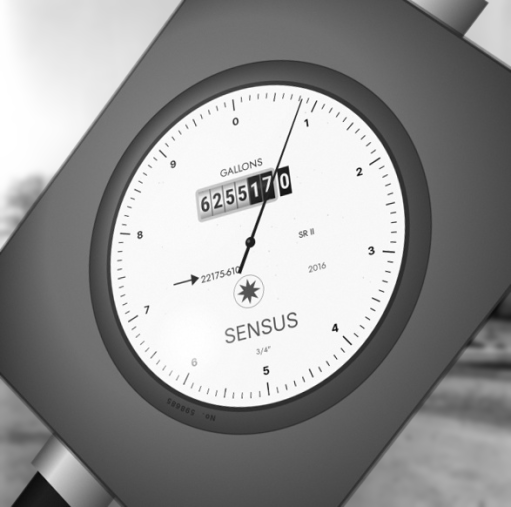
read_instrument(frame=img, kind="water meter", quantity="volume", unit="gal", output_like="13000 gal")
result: 6255170.8 gal
